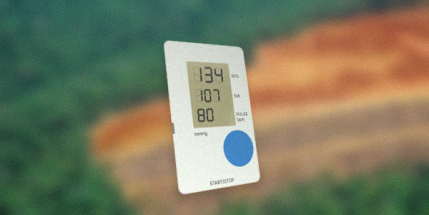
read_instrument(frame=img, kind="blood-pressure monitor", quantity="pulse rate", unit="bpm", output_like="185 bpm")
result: 80 bpm
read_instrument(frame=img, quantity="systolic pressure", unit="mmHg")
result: 134 mmHg
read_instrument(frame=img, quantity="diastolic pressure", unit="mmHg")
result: 107 mmHg
